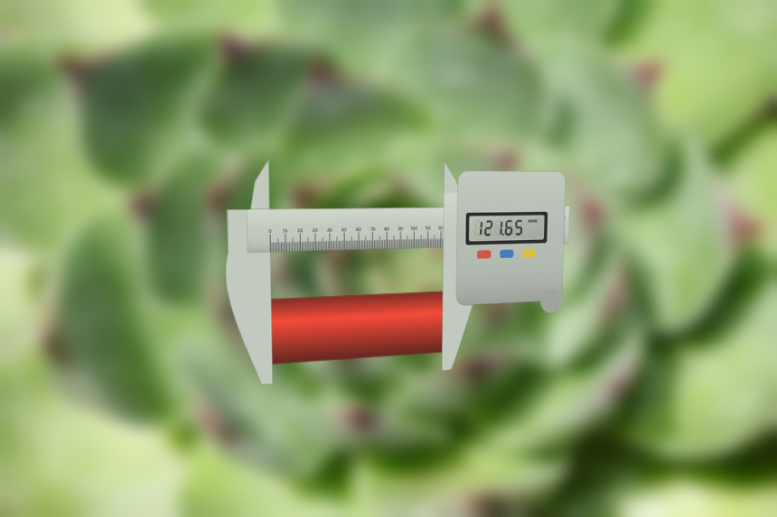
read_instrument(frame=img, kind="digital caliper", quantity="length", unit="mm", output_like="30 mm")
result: 121.65 mm
